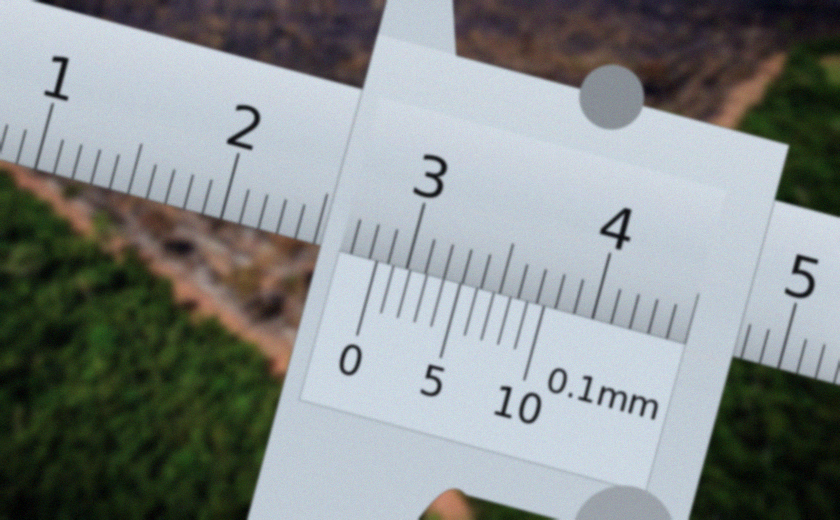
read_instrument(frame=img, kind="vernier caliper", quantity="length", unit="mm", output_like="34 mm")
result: 28.4 mm
